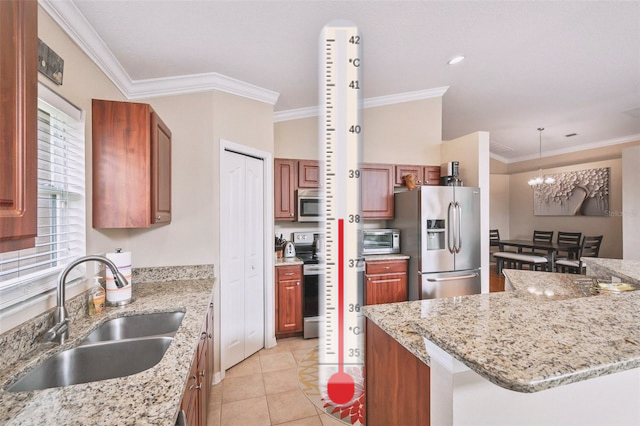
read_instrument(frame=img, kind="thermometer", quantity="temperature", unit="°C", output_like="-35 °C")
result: 38 °C
